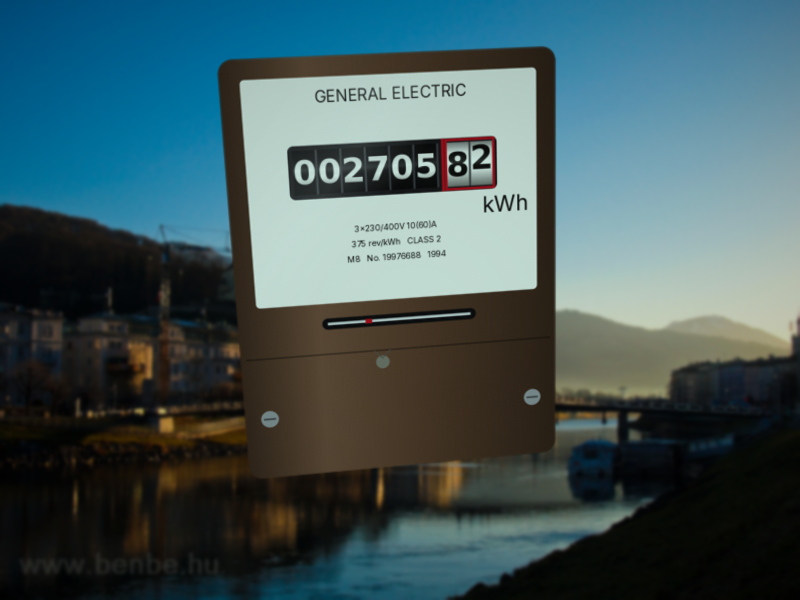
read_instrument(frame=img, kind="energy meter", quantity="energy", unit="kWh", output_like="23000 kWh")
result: 2705.82 kWh
